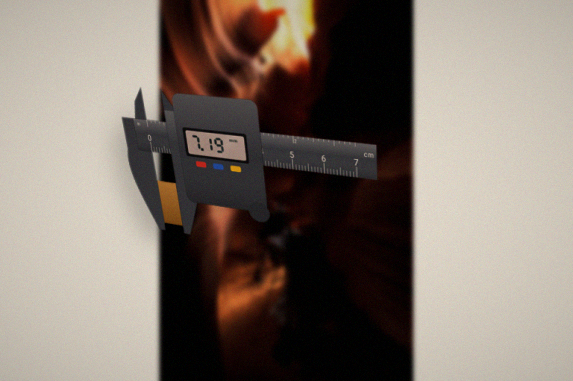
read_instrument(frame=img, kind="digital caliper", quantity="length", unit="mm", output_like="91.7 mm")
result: 7.19 mm
